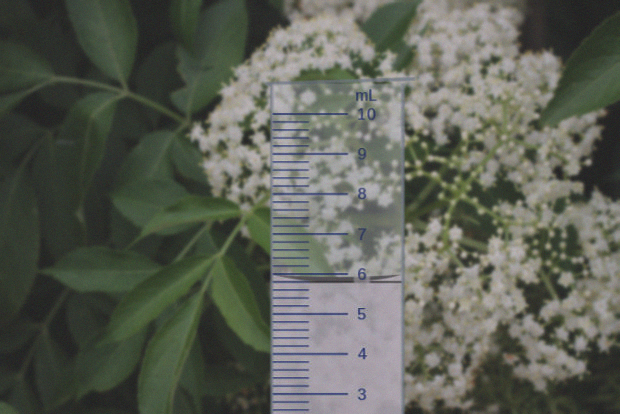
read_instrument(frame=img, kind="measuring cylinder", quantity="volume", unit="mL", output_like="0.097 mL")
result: 5.8 mL
